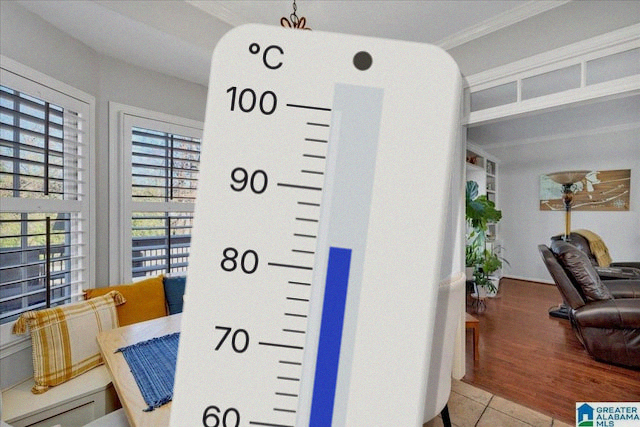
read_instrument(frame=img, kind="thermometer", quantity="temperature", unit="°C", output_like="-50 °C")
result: 83 °C
